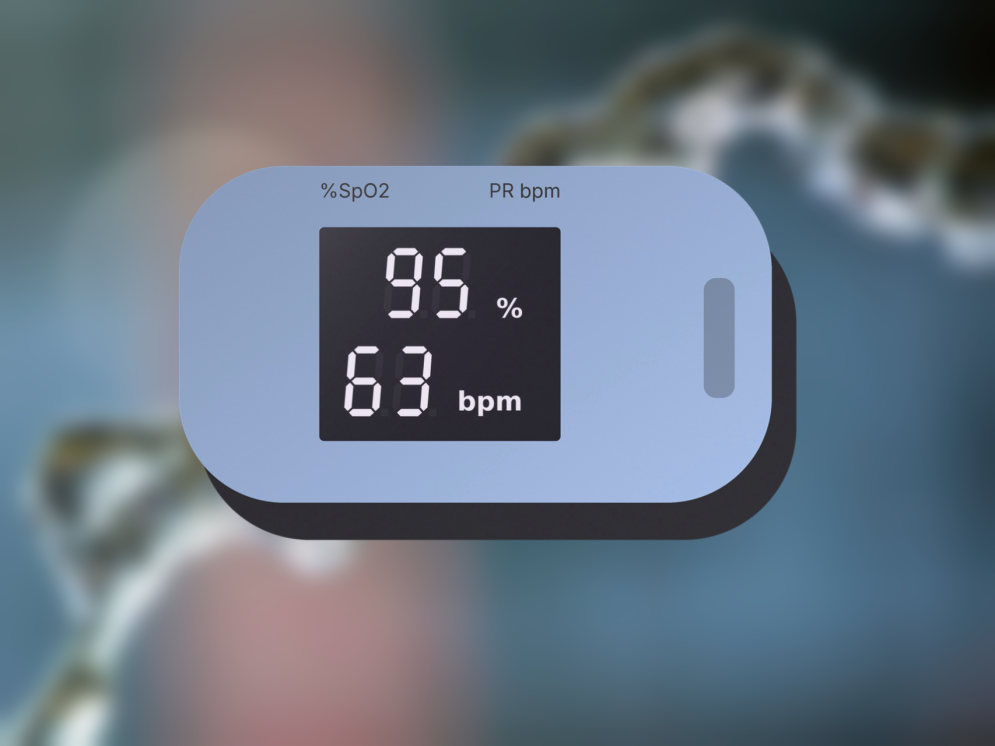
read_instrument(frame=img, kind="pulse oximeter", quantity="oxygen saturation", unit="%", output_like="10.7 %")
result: 95 %
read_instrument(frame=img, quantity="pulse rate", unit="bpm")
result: 63 bpm
